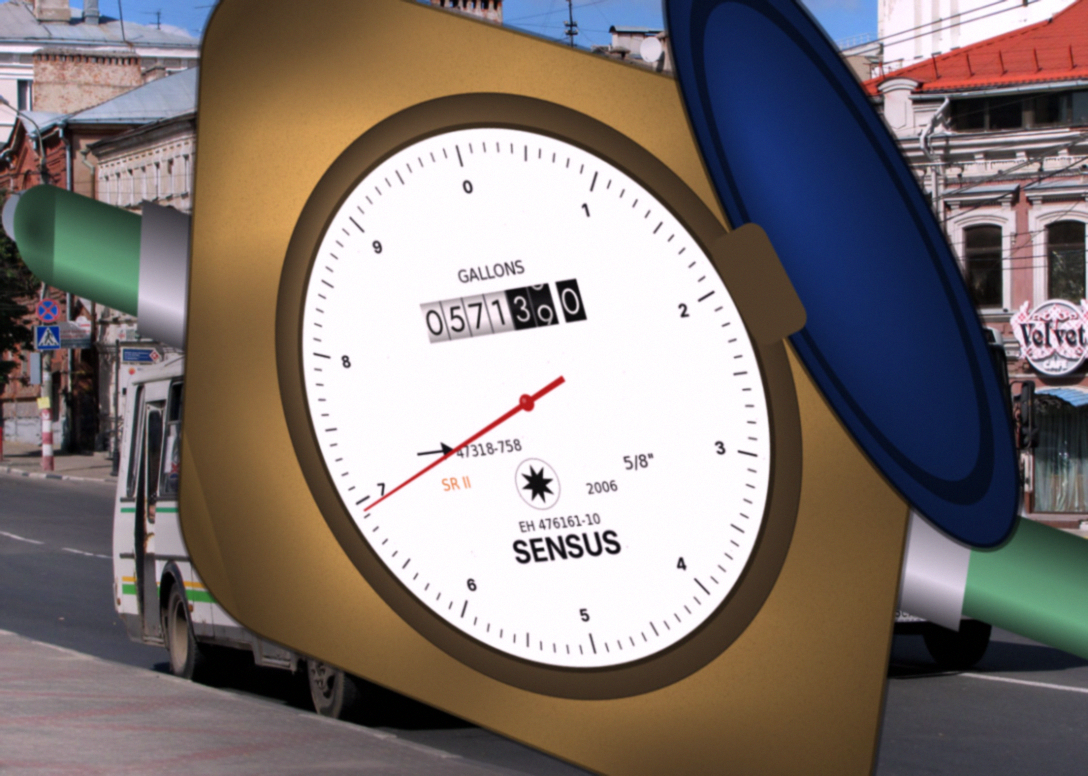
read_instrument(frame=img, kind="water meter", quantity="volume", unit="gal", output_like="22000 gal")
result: 571386.9 gal
